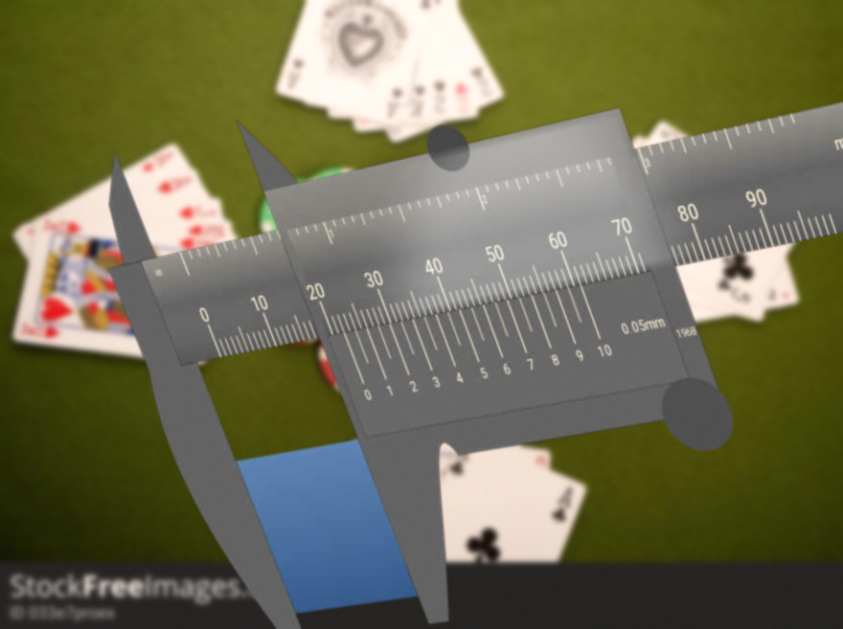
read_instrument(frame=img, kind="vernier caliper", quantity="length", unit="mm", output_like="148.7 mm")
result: 22.0 mm
